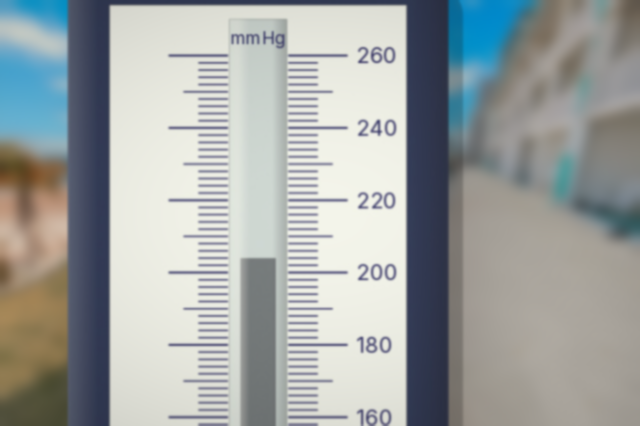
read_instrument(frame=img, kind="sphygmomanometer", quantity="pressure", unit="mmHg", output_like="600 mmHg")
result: 204 mmHg
